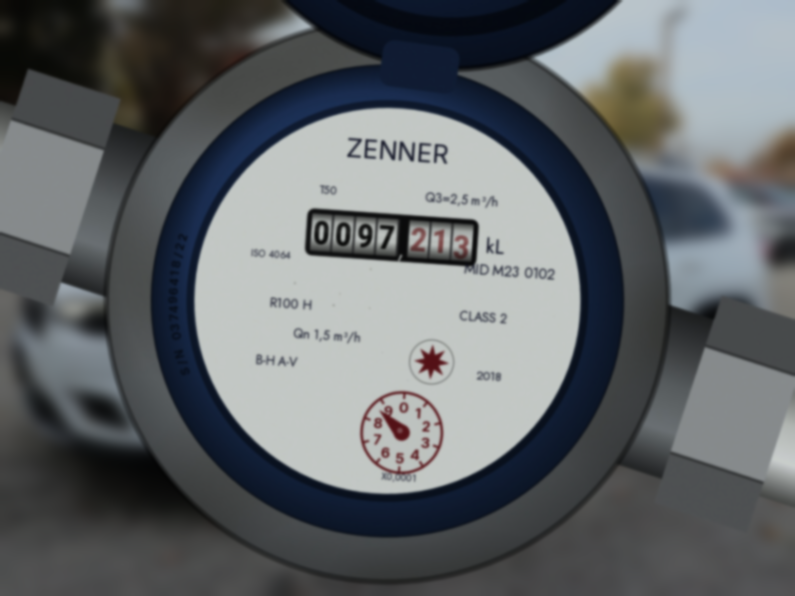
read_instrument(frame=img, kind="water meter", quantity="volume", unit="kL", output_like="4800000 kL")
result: 97.2128 kL
